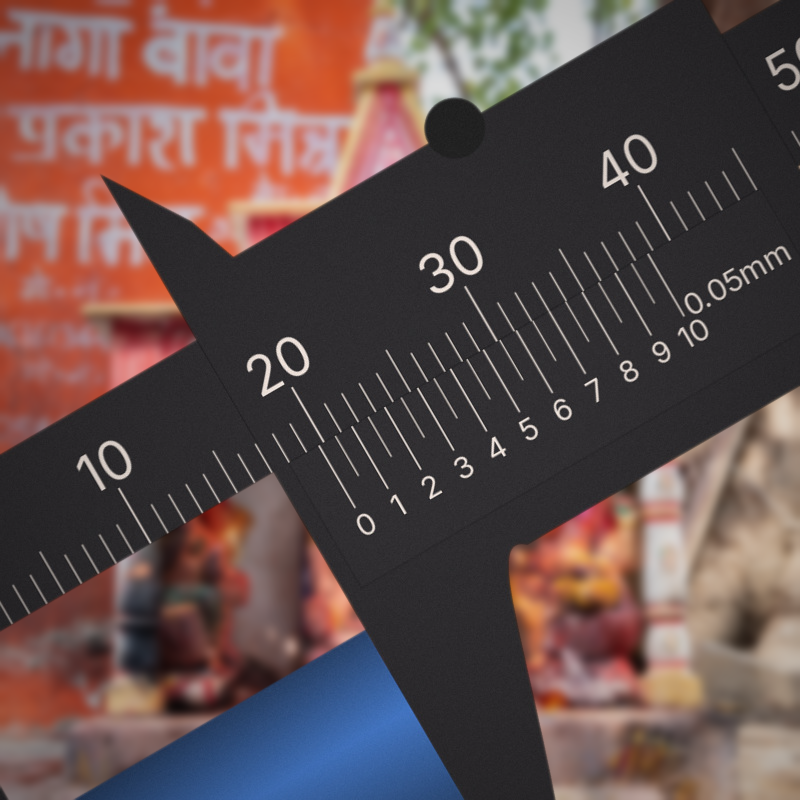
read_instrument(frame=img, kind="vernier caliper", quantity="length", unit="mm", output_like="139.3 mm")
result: 19.7 mm
